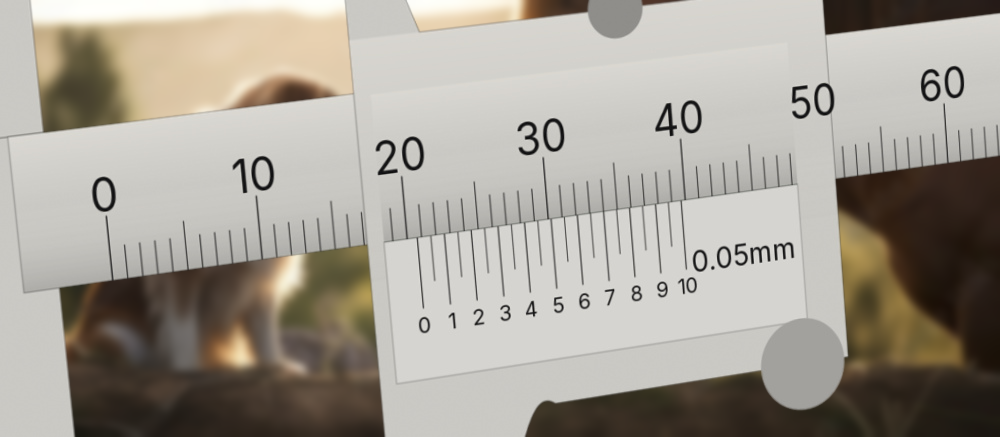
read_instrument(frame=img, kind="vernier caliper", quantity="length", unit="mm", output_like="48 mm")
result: 20.7 mm
